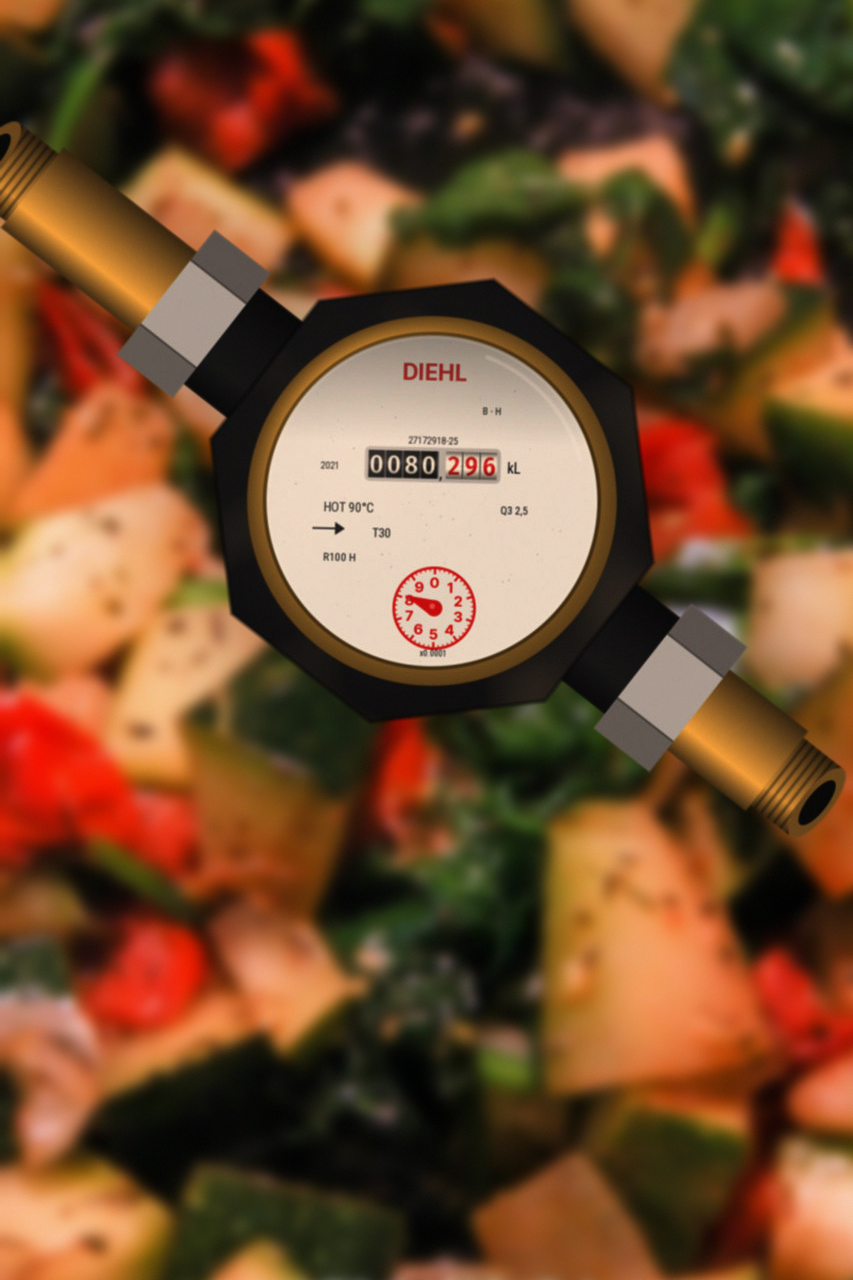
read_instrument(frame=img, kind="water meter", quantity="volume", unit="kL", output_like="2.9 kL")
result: 80.2968 kL
